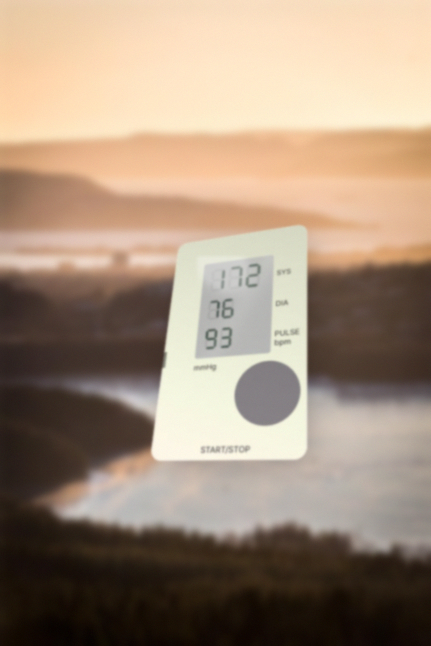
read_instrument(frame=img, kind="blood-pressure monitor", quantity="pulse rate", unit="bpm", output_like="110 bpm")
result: 93 bpm
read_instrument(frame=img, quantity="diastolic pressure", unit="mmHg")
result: 76 mmHg
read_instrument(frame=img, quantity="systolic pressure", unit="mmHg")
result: 172 mmHg
